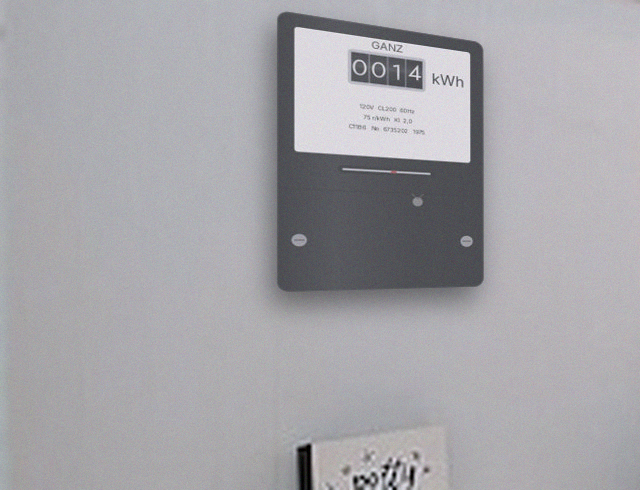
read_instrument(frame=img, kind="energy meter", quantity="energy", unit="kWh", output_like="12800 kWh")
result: 14 kWh
